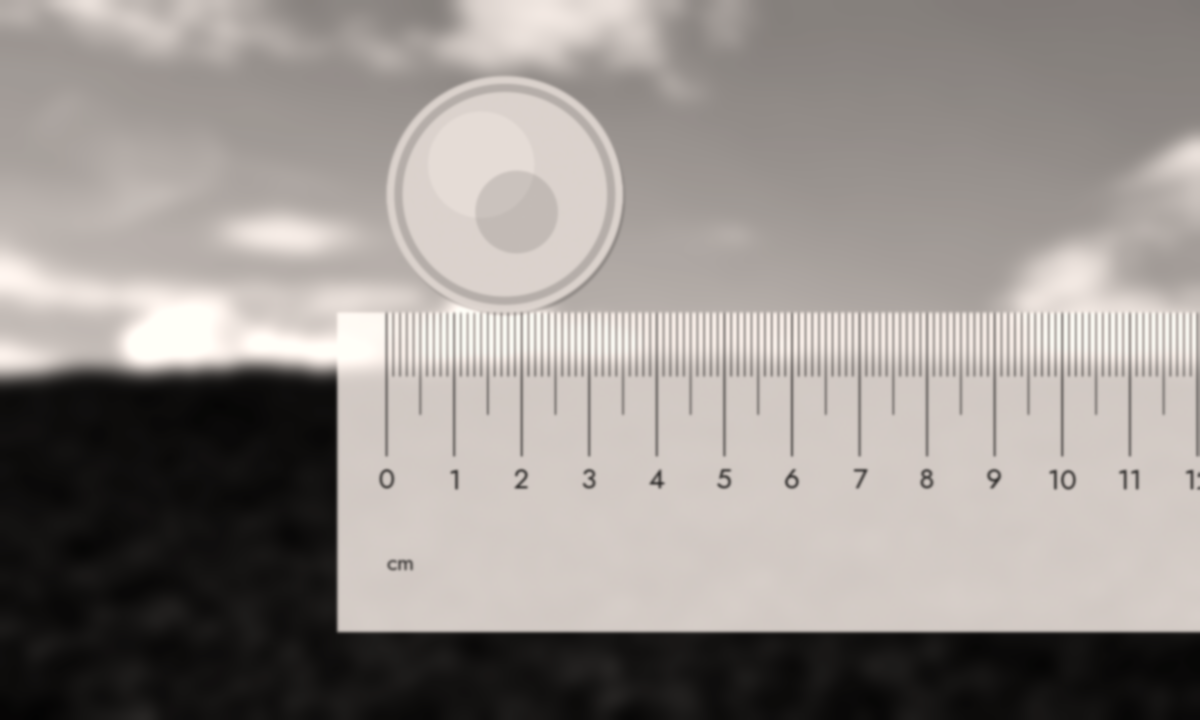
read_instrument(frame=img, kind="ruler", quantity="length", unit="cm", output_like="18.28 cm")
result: 3.5 cm
